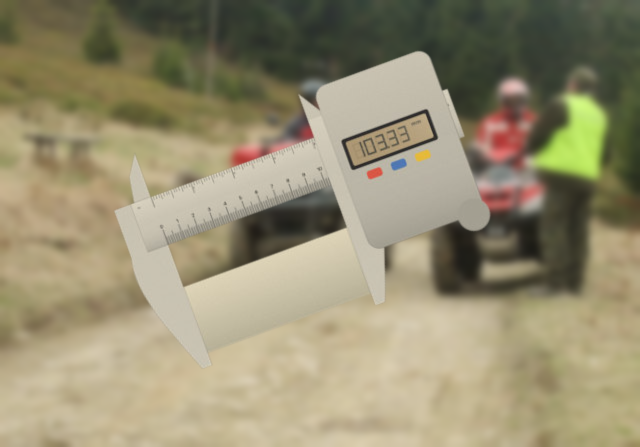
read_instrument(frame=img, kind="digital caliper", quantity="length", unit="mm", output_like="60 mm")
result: 103.33 mm
